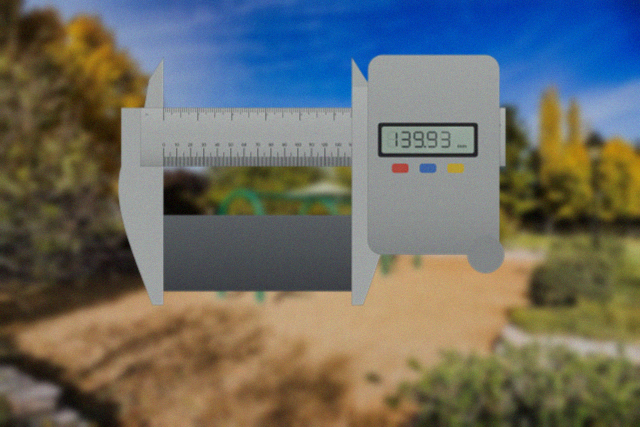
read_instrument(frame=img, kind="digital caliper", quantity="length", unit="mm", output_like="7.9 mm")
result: 139.93 mm
